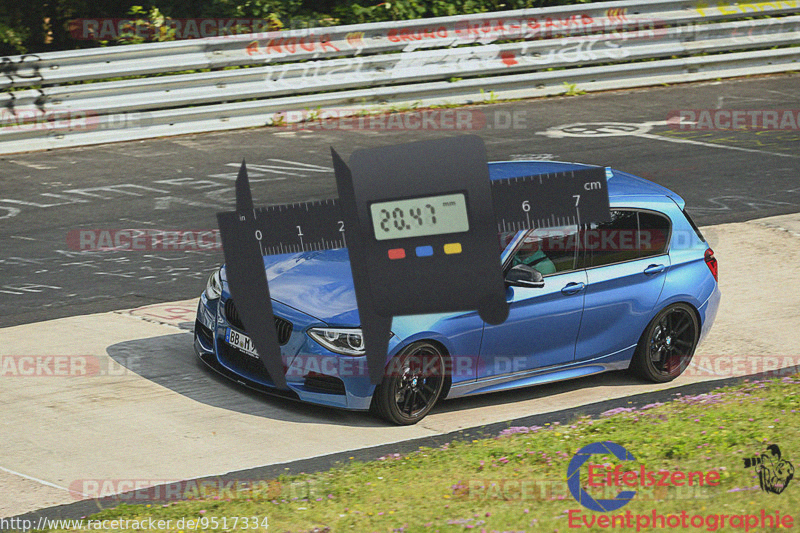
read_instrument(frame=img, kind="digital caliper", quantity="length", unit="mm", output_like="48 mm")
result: 20.47 mm
